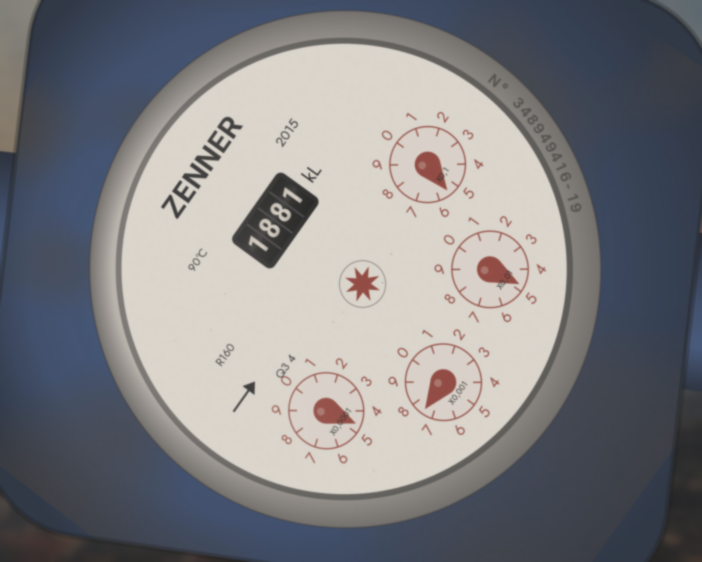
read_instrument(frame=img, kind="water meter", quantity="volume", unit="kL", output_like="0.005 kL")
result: 1881.5474 kL
